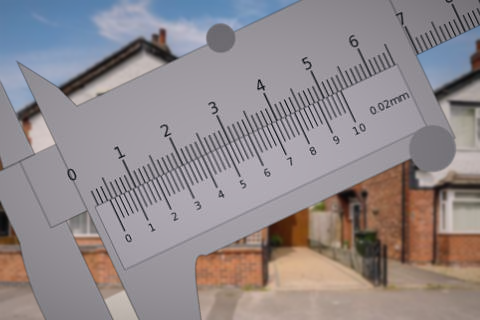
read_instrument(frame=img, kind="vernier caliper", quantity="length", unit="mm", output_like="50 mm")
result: 4.5 mm
